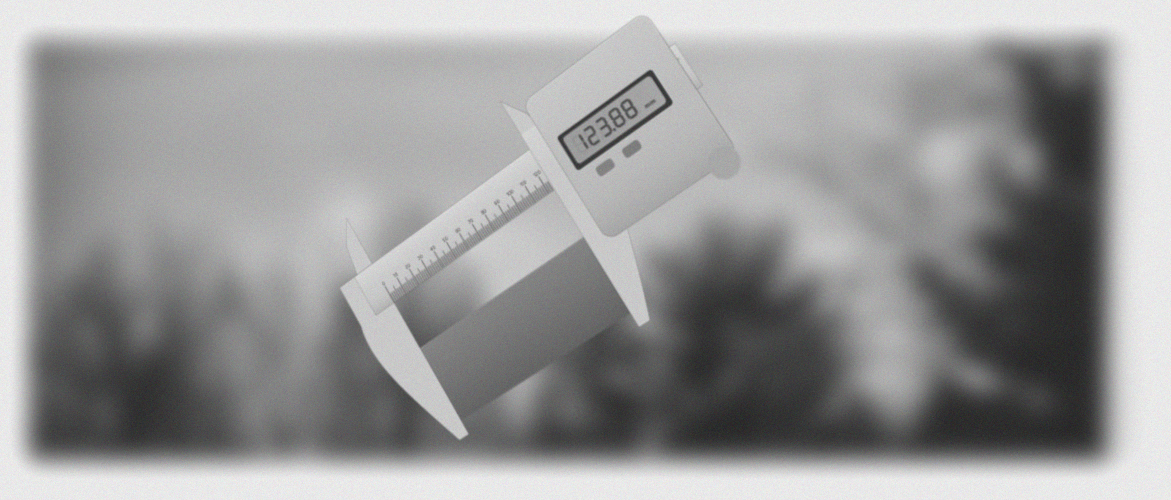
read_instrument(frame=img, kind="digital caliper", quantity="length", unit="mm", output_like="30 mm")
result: 123.88 mm
